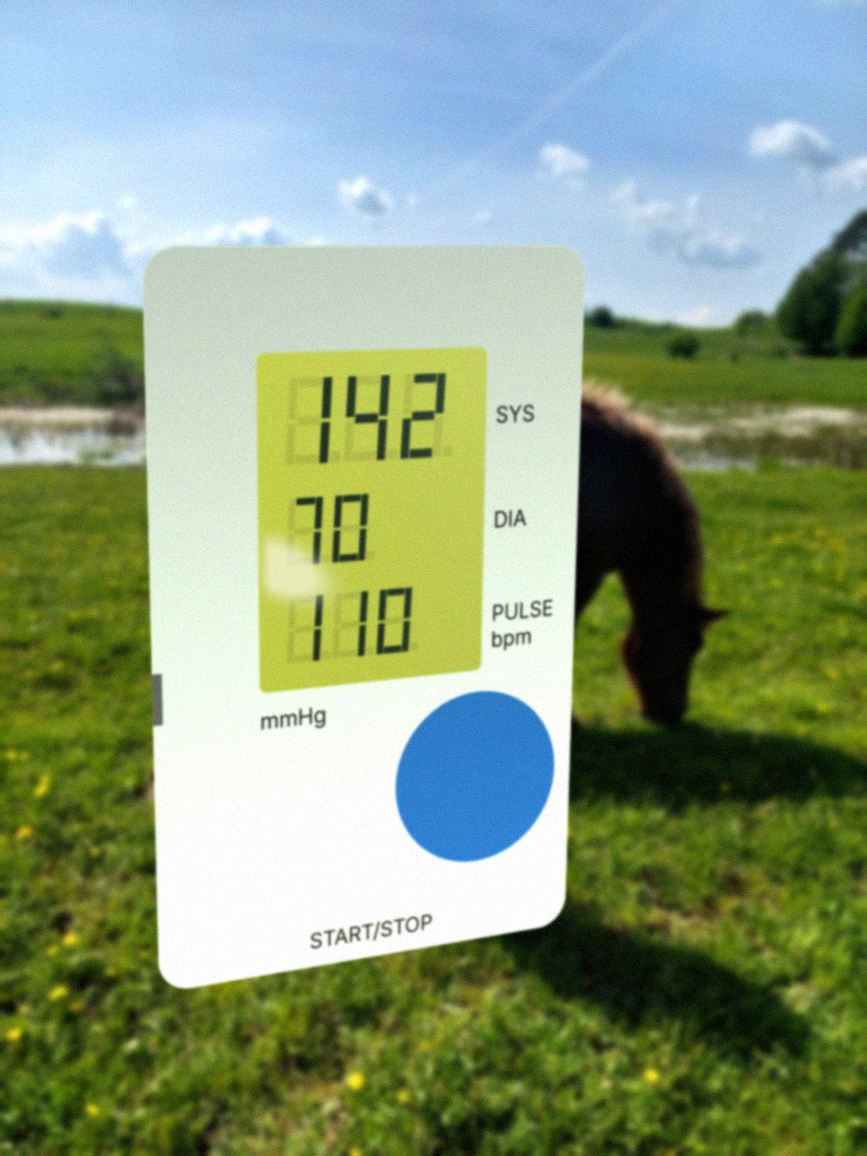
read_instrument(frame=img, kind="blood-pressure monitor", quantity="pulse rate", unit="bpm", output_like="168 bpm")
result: 110 bpm
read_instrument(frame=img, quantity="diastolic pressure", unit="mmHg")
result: 70 mmHg
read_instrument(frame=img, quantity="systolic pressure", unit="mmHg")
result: 142 mmHg
